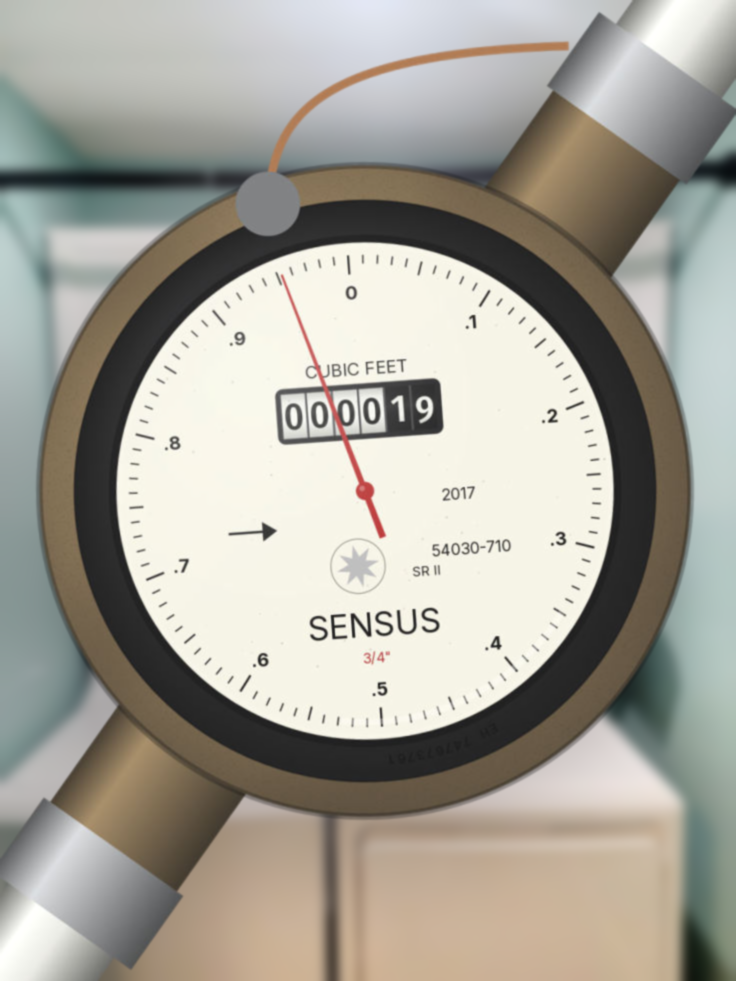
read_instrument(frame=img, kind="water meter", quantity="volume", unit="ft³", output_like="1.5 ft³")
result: 18.95 ft³
